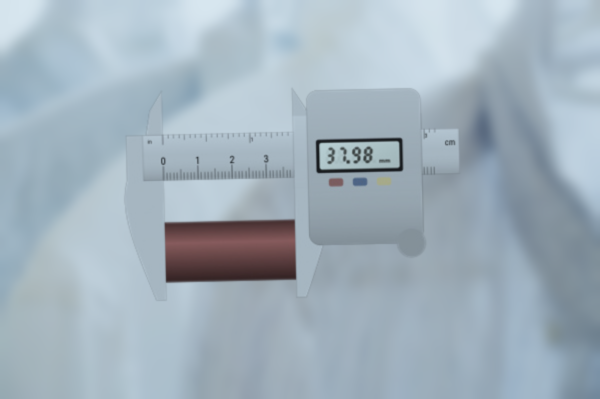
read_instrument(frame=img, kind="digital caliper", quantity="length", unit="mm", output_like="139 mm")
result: 37.98 mm
